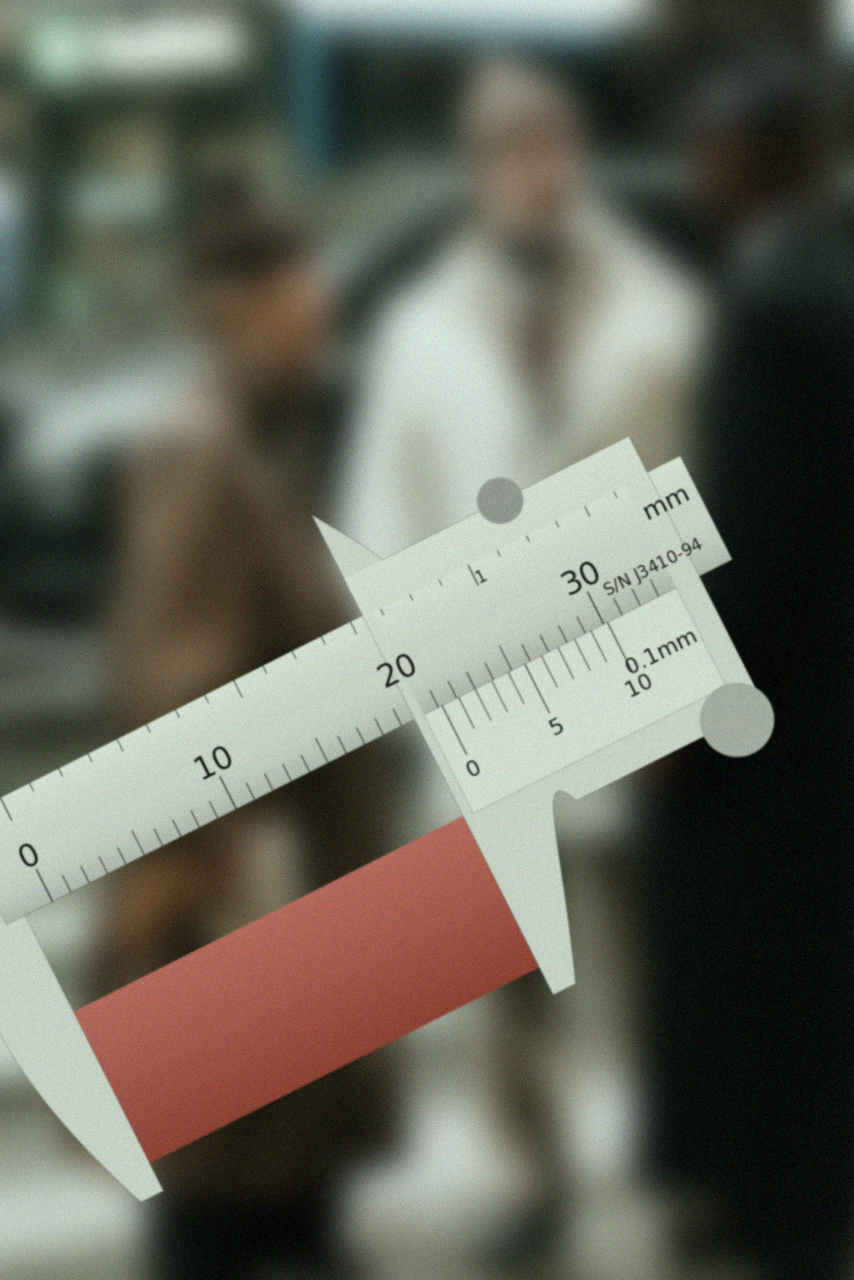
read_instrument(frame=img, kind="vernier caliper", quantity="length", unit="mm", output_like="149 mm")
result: 21.2 mm
